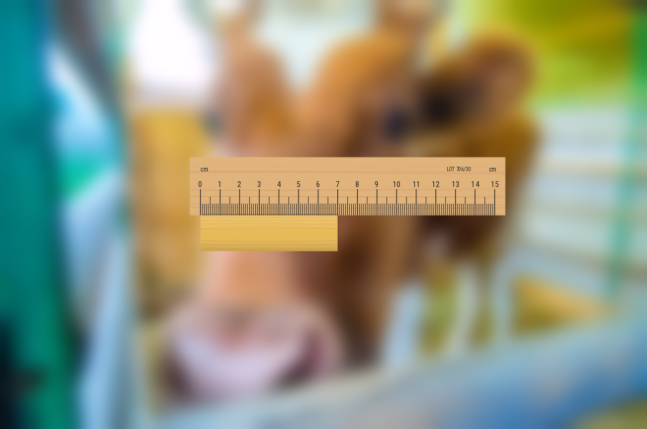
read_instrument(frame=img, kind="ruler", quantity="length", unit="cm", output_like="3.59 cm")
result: 7 cm
